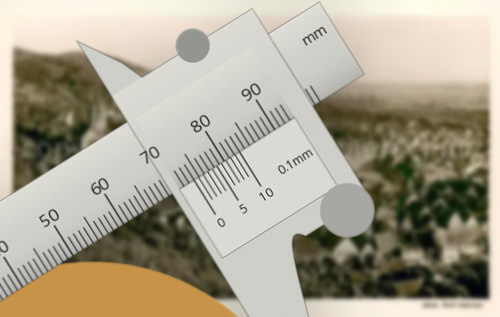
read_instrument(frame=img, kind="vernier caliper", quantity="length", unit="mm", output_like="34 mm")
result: 74.0 mm
